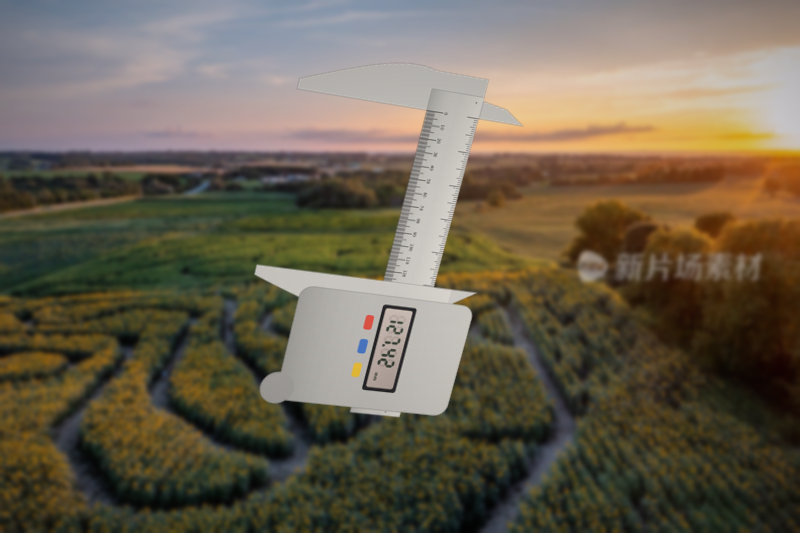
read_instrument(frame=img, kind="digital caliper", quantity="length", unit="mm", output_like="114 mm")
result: 127.42 mm
